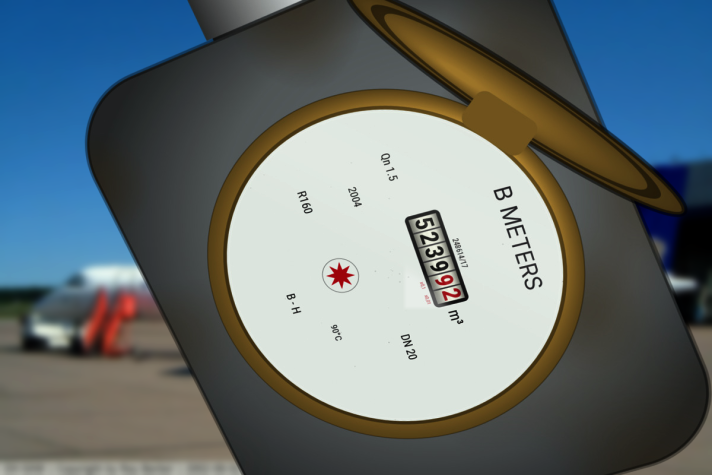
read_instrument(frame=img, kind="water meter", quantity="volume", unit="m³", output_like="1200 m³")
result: 5239.92 m³
